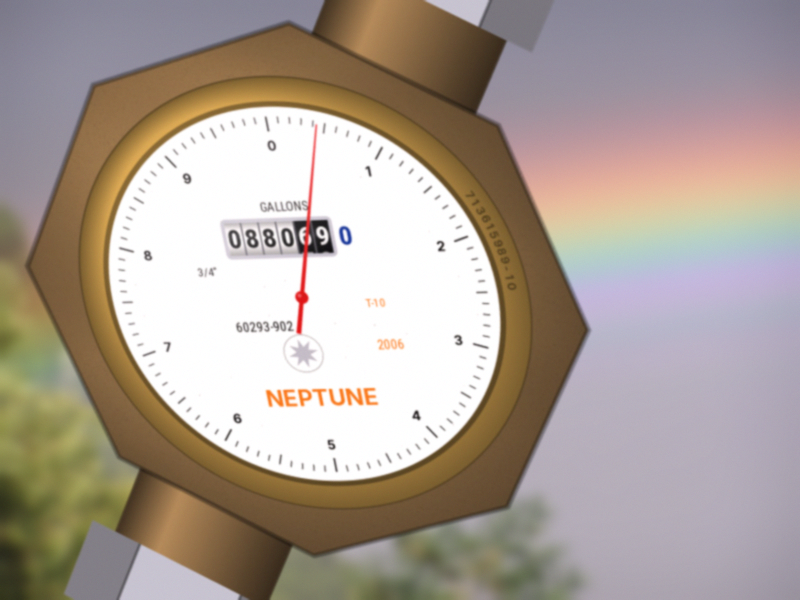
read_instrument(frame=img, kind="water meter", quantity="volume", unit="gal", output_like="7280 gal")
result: 880690.4 gal
